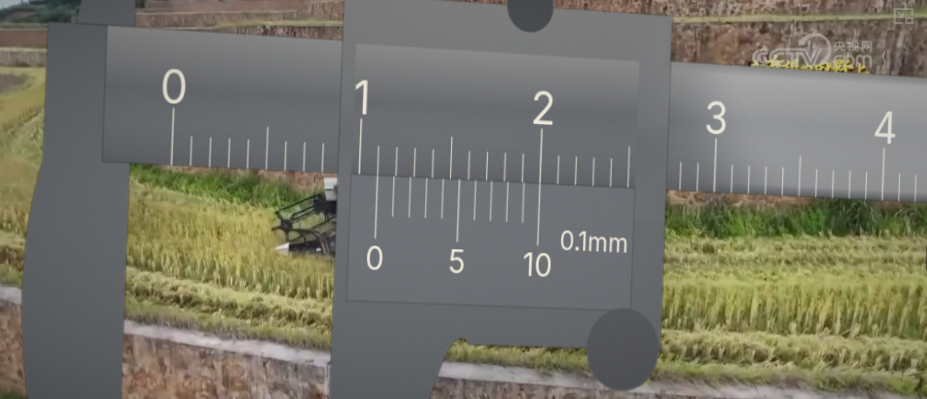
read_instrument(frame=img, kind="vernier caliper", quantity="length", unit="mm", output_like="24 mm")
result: 11.0 mm
